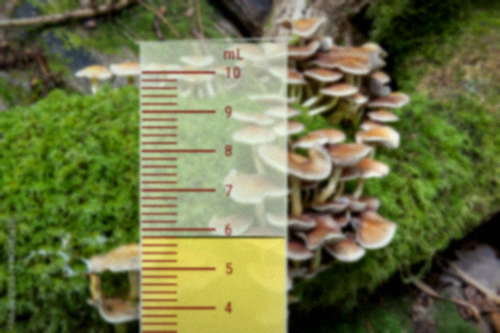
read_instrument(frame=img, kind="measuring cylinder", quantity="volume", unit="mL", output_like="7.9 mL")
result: 5.8 mL
